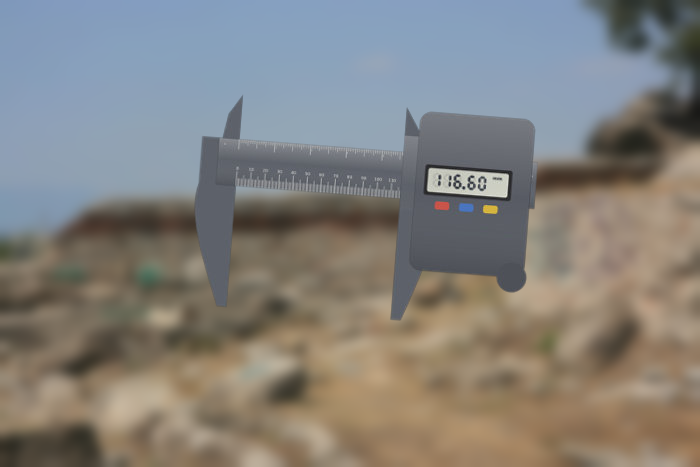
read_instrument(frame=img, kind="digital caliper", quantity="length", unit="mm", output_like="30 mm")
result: 116.60 mm
